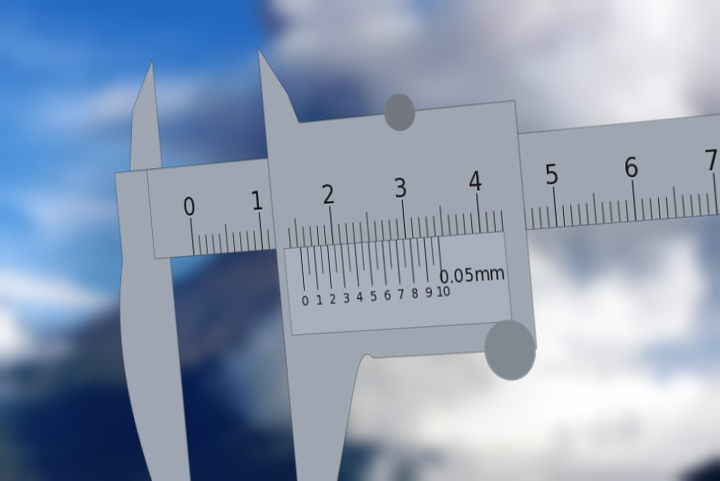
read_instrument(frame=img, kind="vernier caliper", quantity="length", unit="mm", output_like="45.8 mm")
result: 15.4 mm
